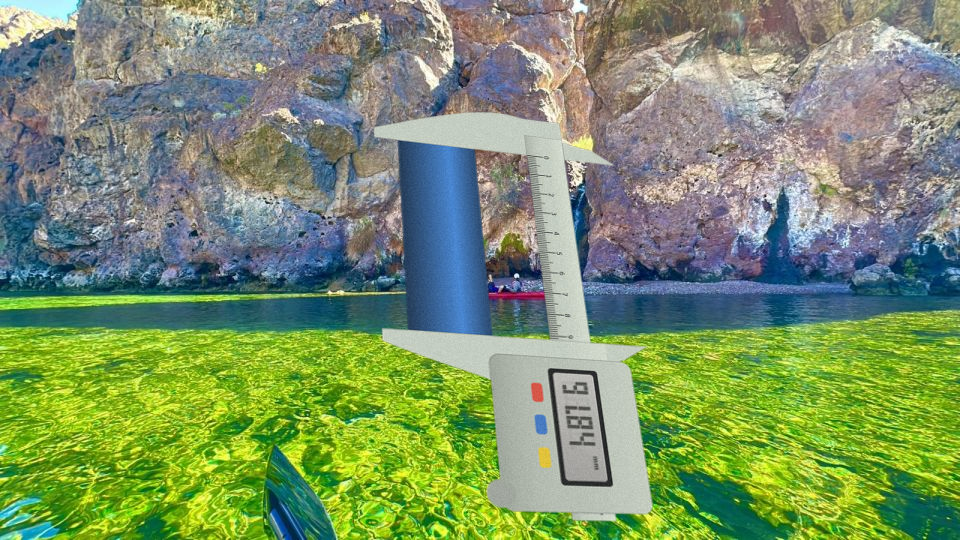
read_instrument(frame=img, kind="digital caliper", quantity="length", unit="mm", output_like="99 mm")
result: 91.84 mm
